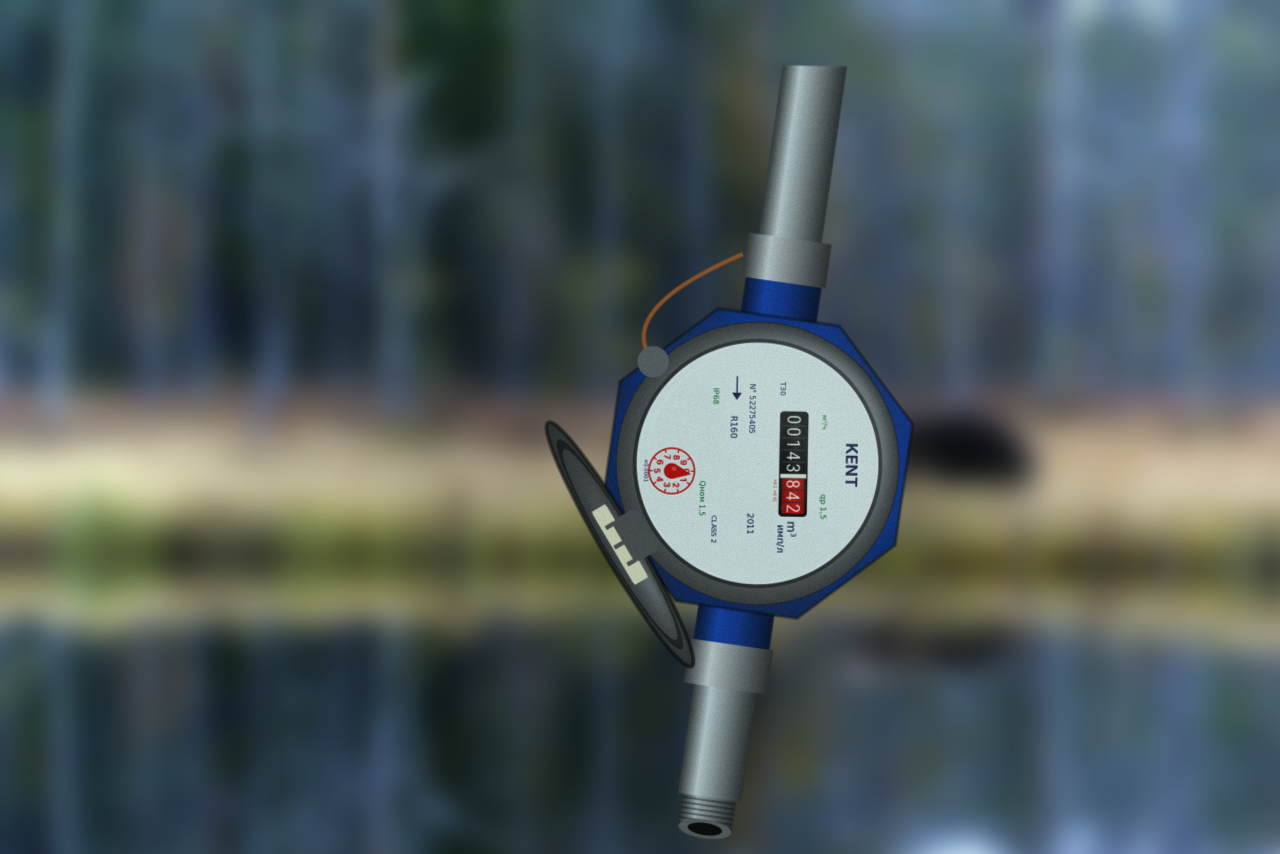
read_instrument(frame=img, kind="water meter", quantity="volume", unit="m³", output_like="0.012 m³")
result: 143.8420 m³
